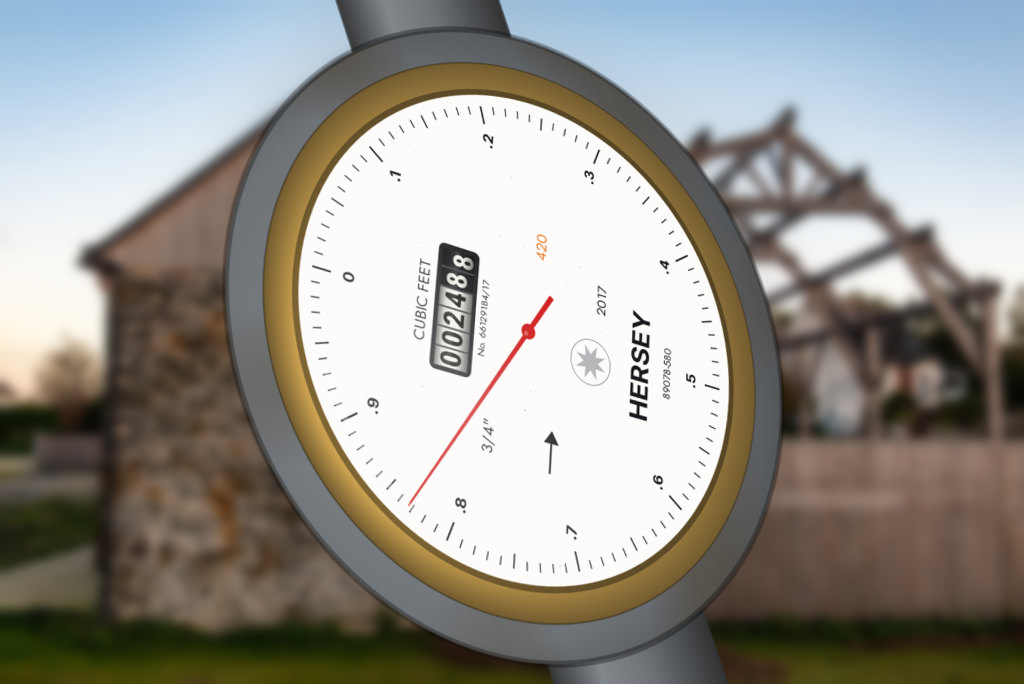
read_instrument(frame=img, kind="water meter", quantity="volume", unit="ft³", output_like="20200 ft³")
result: 2487.83 ft³
